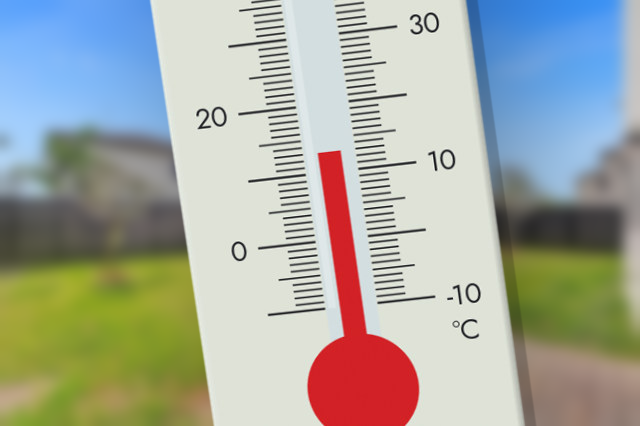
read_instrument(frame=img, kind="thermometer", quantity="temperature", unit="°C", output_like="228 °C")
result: 13 °C
